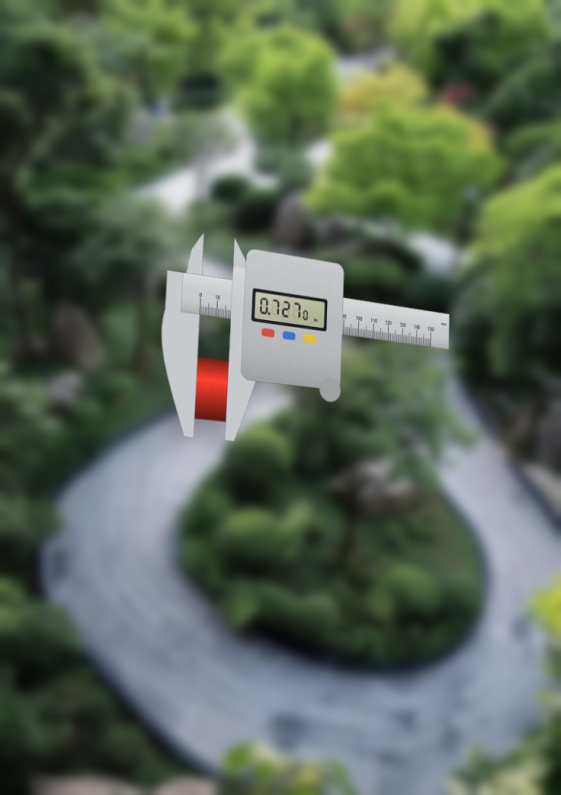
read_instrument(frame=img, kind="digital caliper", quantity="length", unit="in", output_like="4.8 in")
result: 0.7270 in
